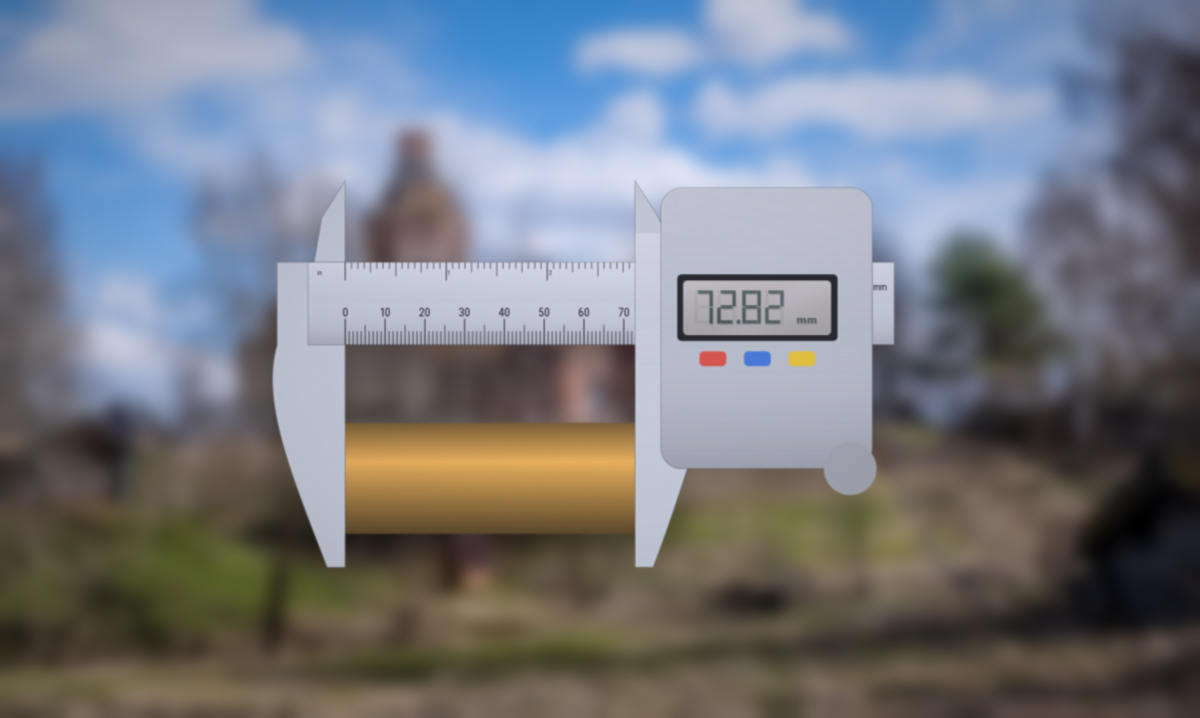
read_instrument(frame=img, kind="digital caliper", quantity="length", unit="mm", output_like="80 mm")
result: 72.82 mm
